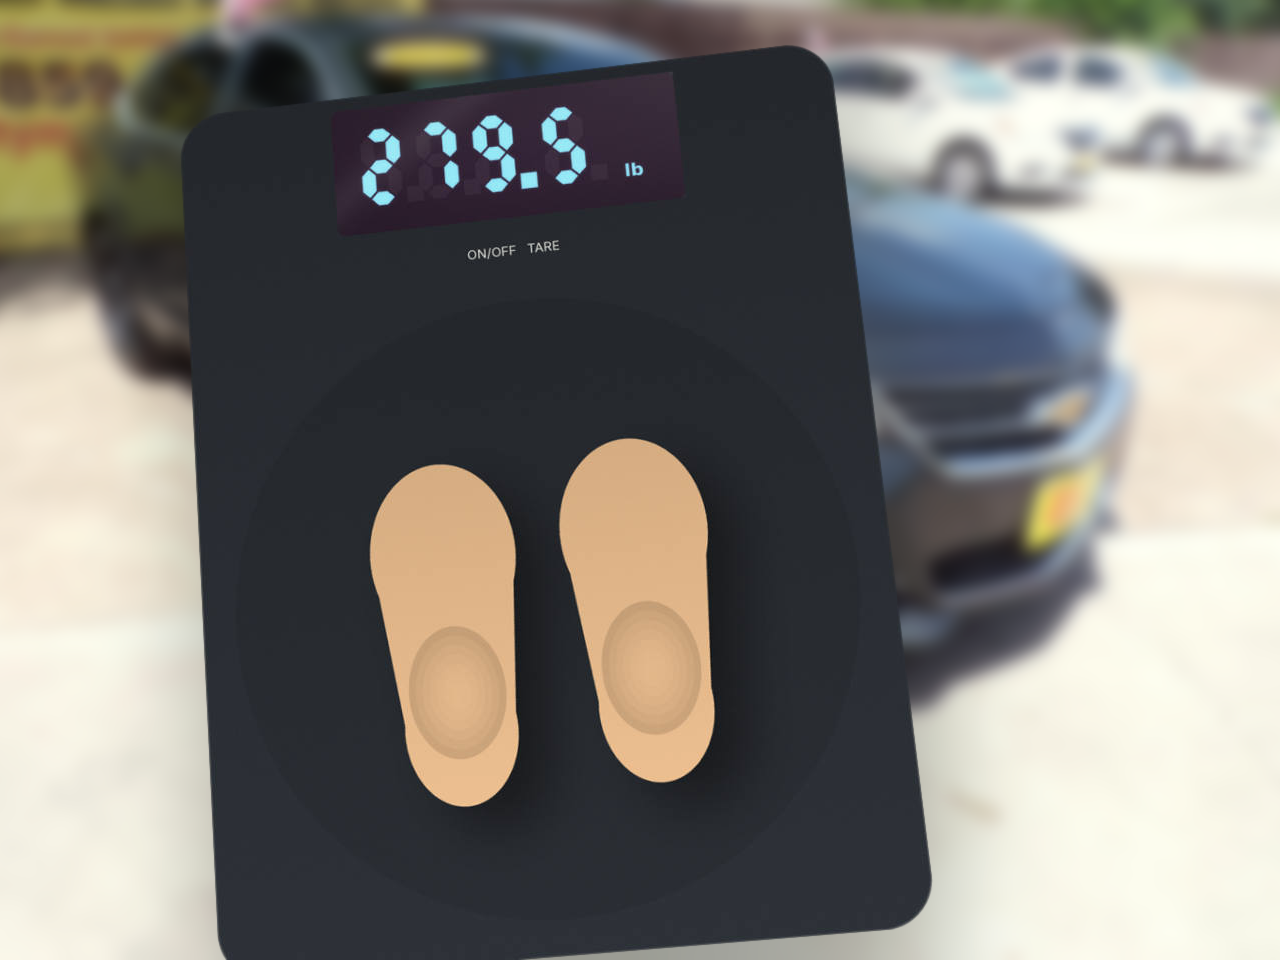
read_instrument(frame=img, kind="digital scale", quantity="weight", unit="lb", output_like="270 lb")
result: 279.5 lb
